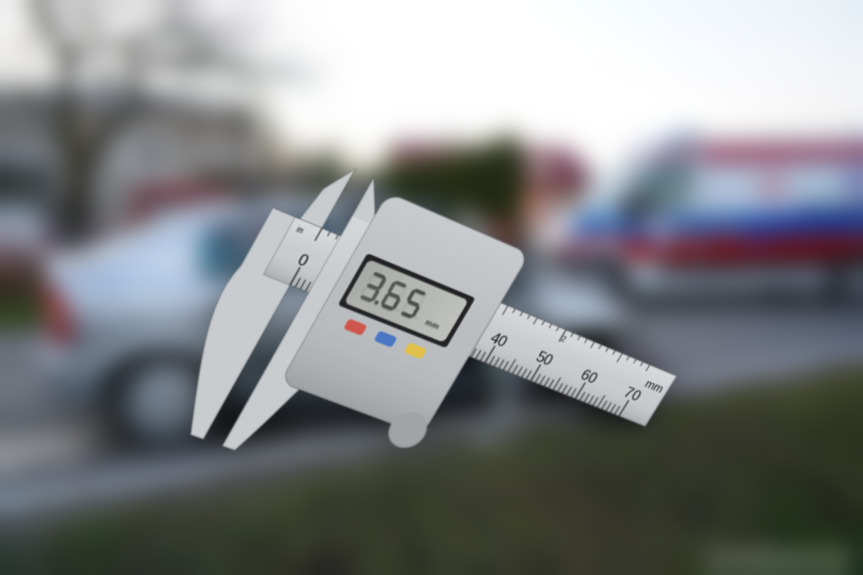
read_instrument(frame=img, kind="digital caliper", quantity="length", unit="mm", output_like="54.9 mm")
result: 3.65 mm
